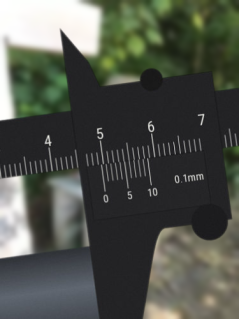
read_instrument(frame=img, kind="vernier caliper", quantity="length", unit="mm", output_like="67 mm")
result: 49.6 mm
